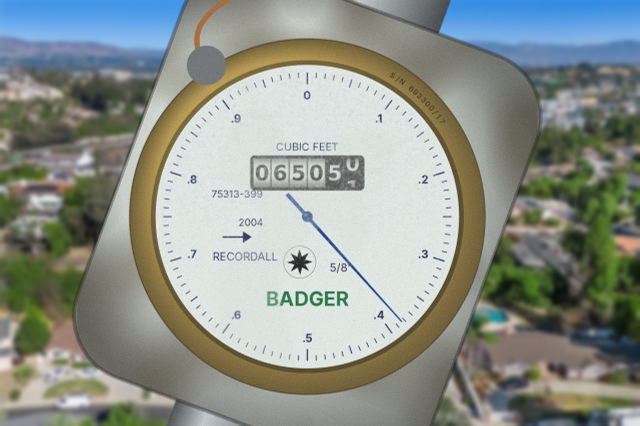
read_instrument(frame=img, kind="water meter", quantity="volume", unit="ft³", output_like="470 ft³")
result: 65050.38 ft³
